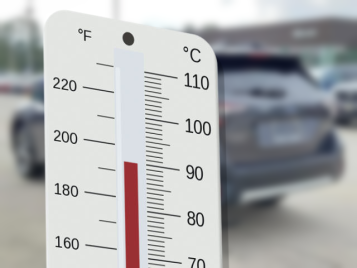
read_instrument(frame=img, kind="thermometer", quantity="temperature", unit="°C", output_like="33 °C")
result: 90 °C
